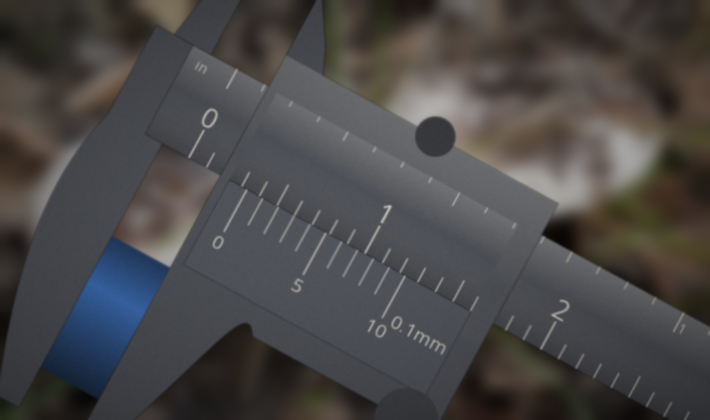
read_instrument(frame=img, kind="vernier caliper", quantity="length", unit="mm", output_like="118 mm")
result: 3.3 mm
